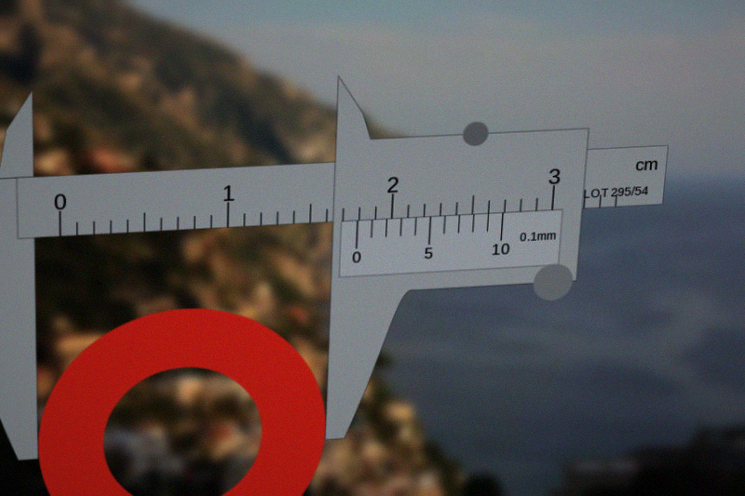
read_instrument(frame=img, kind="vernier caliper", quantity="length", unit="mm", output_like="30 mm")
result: 17.9 mm
